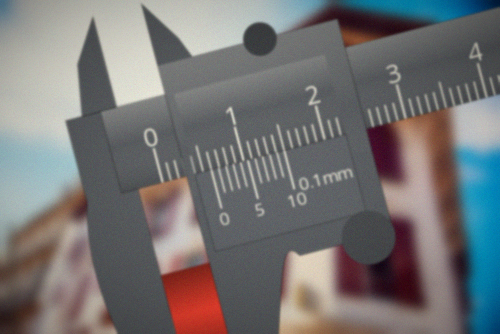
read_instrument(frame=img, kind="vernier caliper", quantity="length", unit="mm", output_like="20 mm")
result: 6.0 mm
